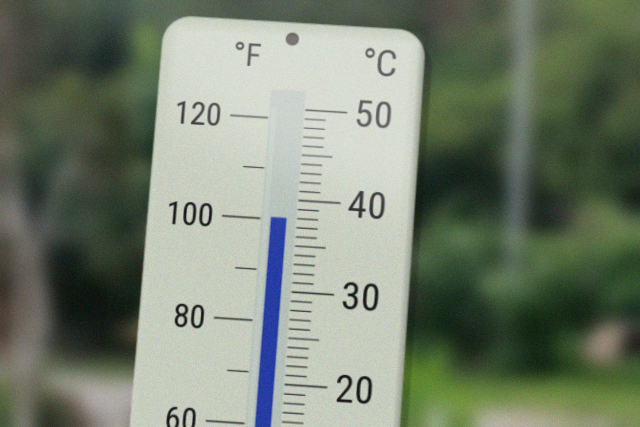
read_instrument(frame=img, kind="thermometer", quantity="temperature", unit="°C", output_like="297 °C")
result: 38 °C
